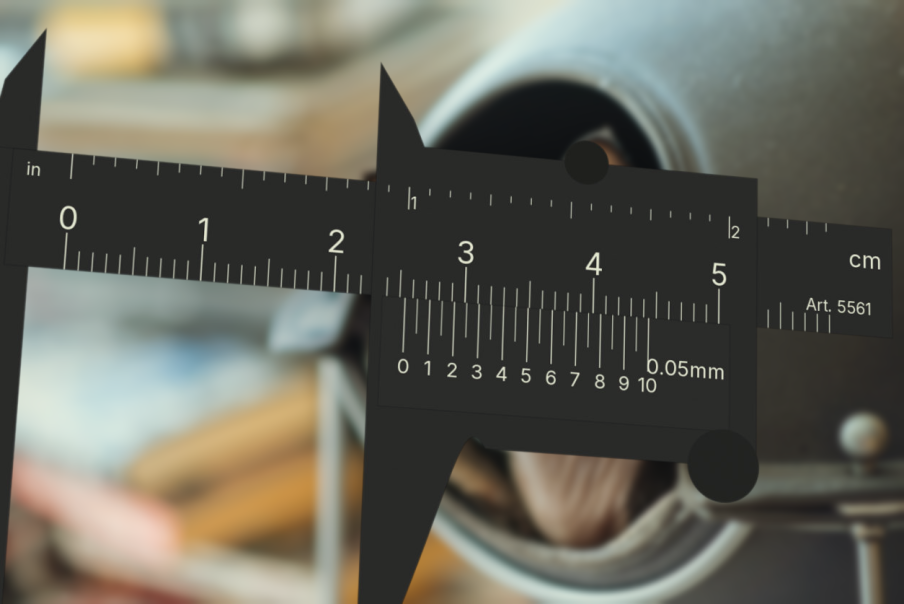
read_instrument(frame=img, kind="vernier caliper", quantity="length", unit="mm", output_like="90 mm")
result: 25.4 mm
